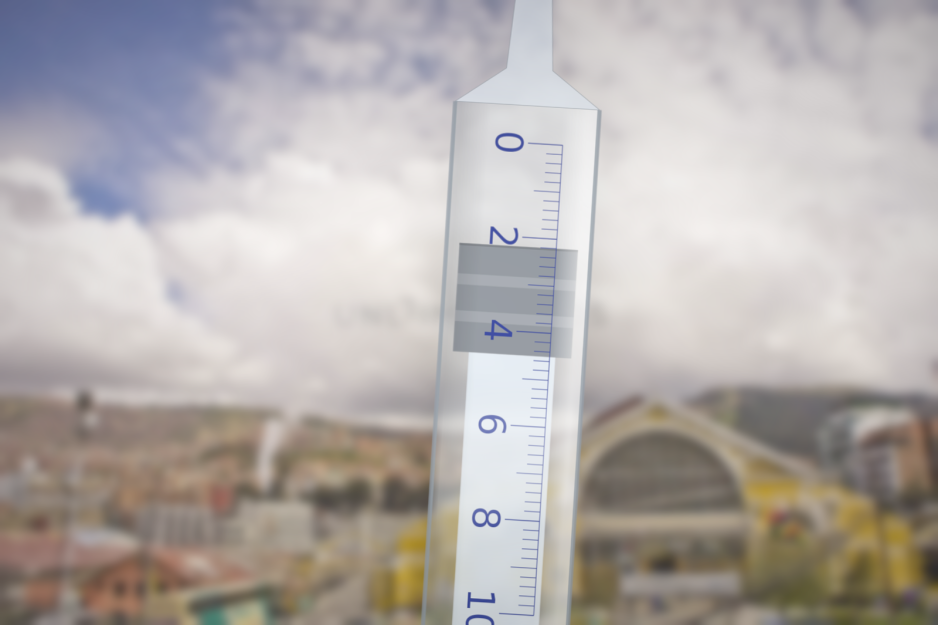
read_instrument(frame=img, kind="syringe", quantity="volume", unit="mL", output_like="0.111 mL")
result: 2.2 mL
